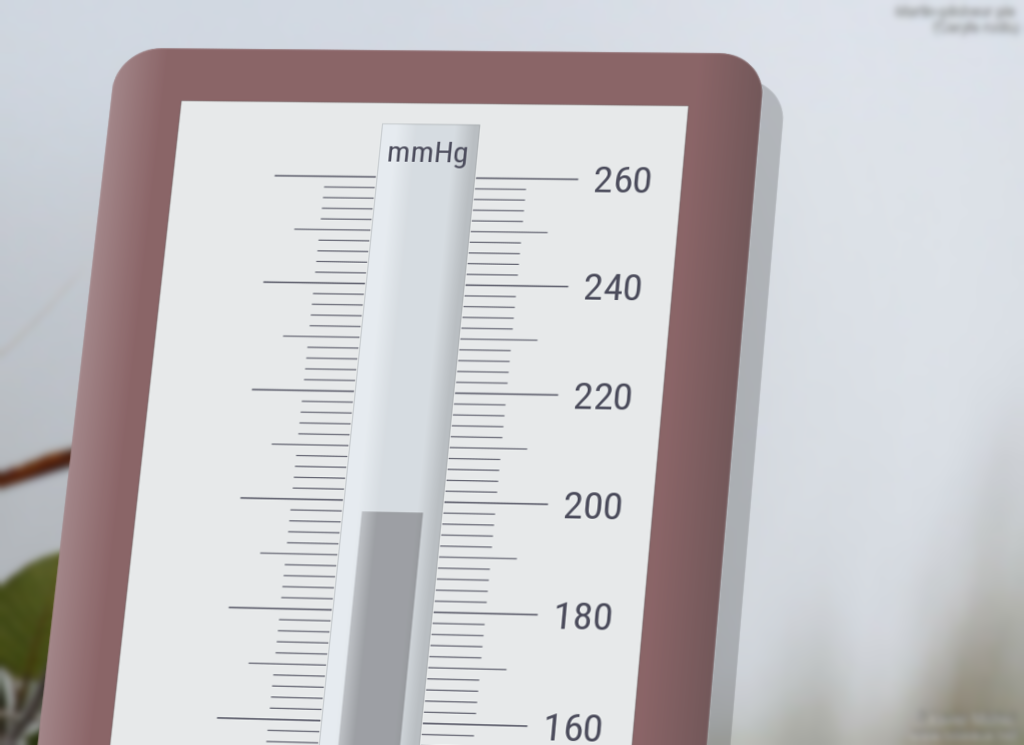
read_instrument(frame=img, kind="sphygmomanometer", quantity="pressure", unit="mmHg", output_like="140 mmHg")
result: 198 mmHg
